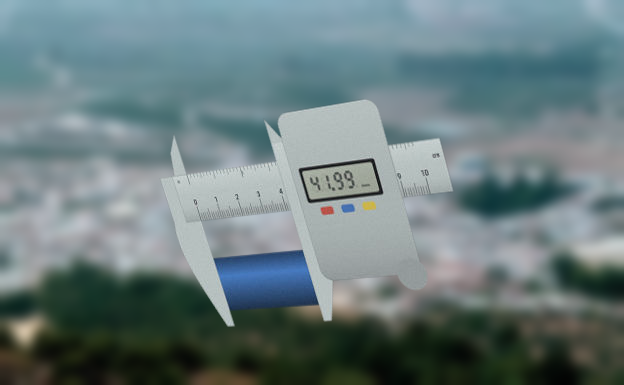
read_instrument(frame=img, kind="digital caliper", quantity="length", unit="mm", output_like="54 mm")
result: 41.99 mm
